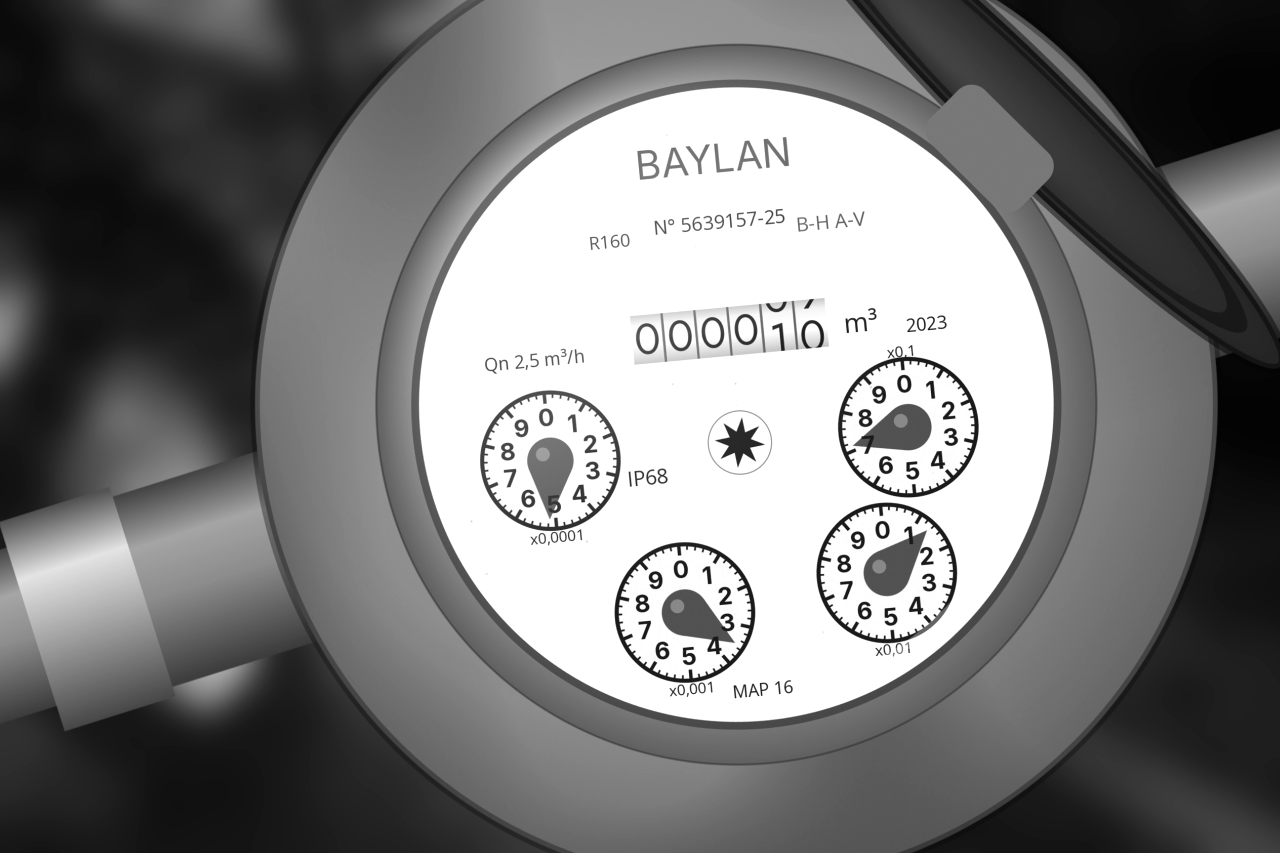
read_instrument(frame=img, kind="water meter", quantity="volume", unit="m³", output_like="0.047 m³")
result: 9.7135 m³
